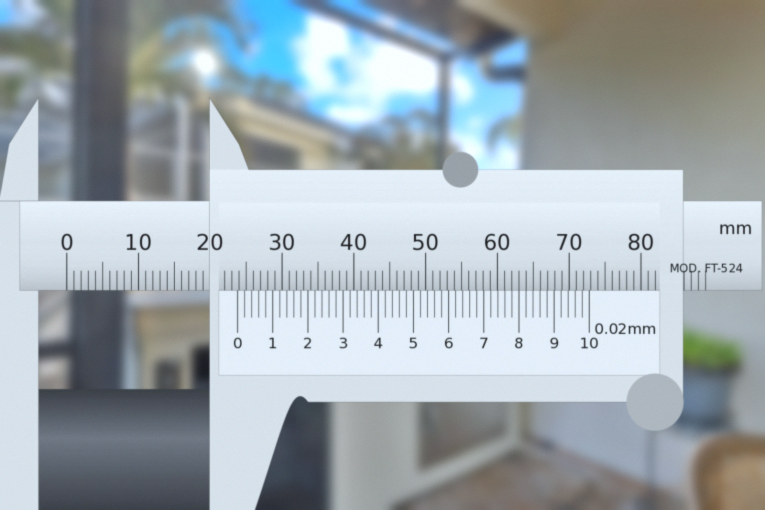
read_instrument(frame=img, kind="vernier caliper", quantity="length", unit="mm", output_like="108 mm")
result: 23.8 mm
